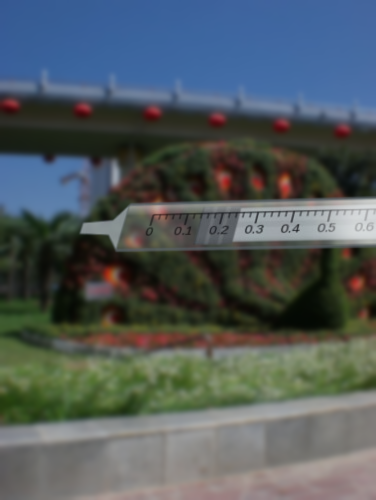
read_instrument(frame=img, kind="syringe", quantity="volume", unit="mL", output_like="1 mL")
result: 0.14 mL
